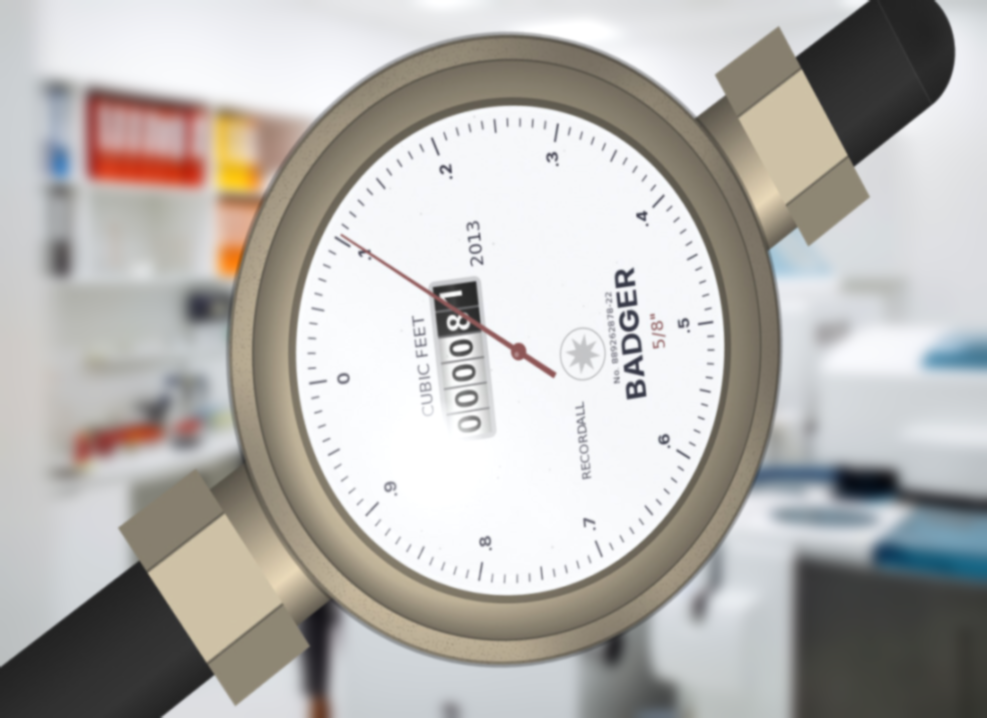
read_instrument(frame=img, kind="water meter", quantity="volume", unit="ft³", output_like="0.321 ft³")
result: 81.10 ft³
